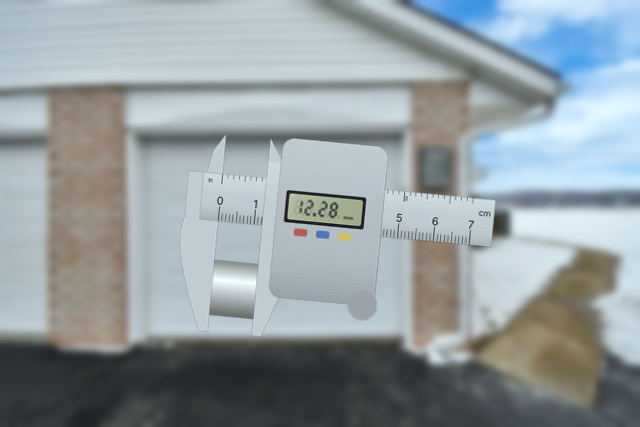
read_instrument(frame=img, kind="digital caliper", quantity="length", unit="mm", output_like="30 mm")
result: 12.28 mm
